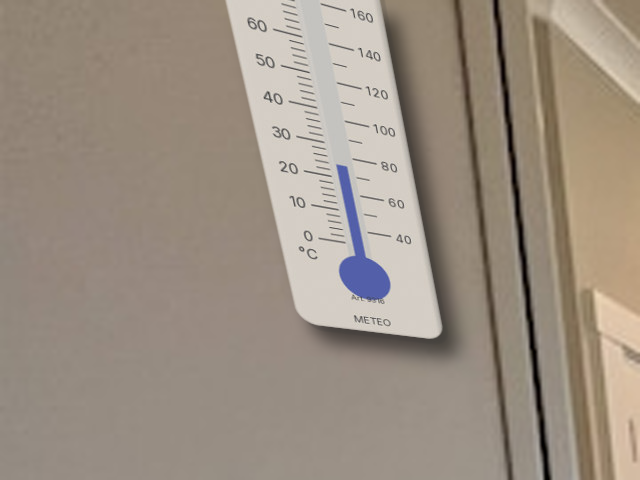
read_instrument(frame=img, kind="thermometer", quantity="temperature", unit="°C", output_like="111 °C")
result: 24 °C
